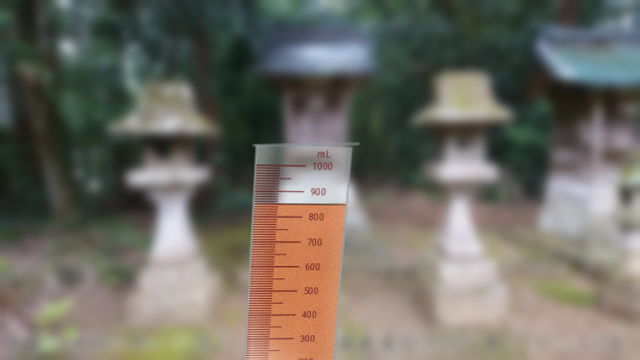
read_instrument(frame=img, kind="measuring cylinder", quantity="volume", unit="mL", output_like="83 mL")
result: 850 mL
